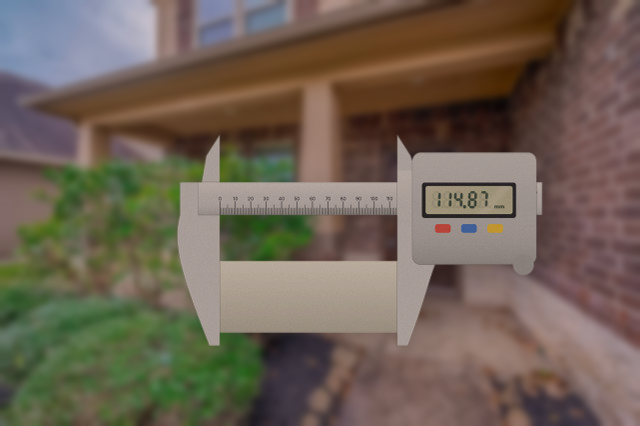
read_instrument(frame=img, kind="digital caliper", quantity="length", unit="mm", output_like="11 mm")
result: 114.87 mm
